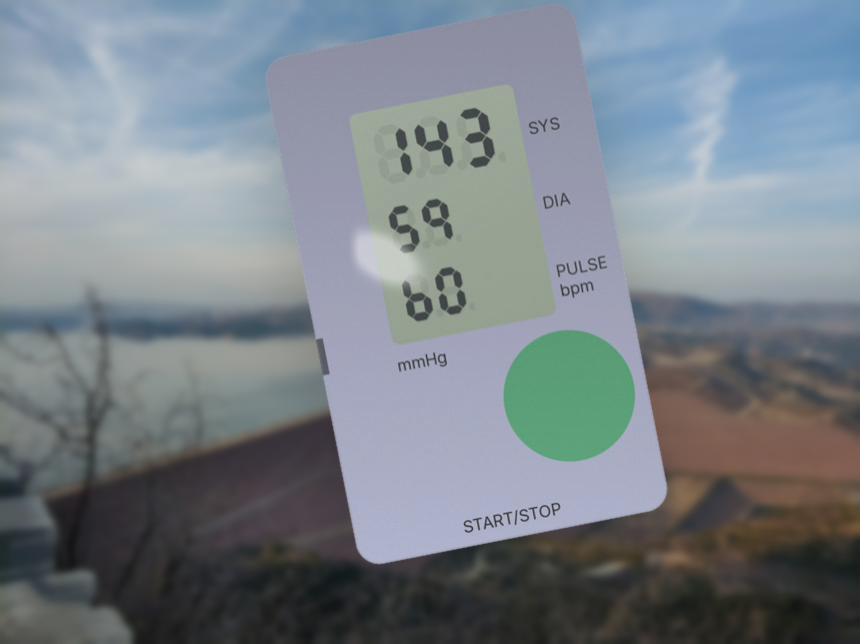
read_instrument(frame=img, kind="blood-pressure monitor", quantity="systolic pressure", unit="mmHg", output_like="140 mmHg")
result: 143 mmHg
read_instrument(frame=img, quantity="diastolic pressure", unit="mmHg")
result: 59 mmHg
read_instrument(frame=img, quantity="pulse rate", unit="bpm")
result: 60 bpm
